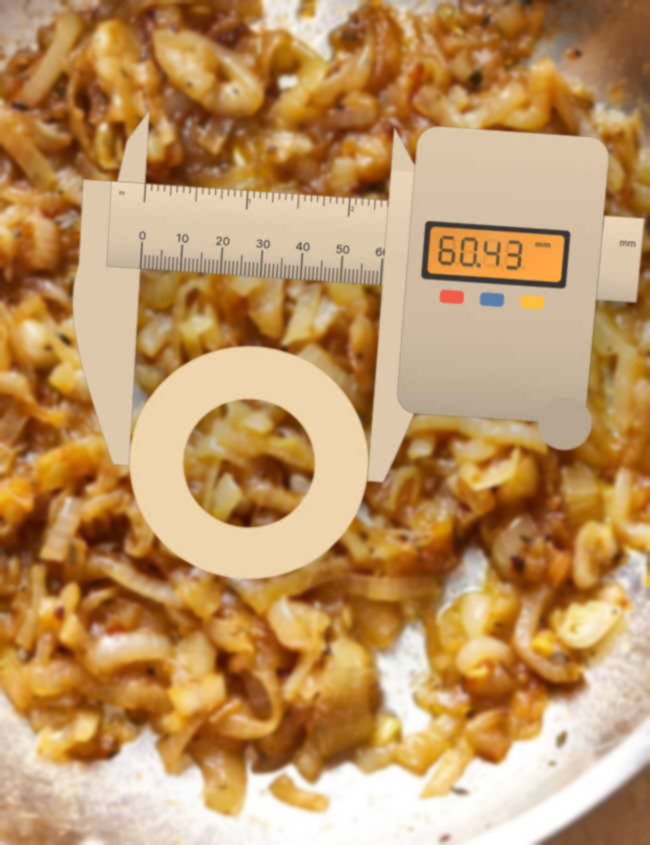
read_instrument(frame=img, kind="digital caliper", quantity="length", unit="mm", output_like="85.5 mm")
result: 60.43 mm
